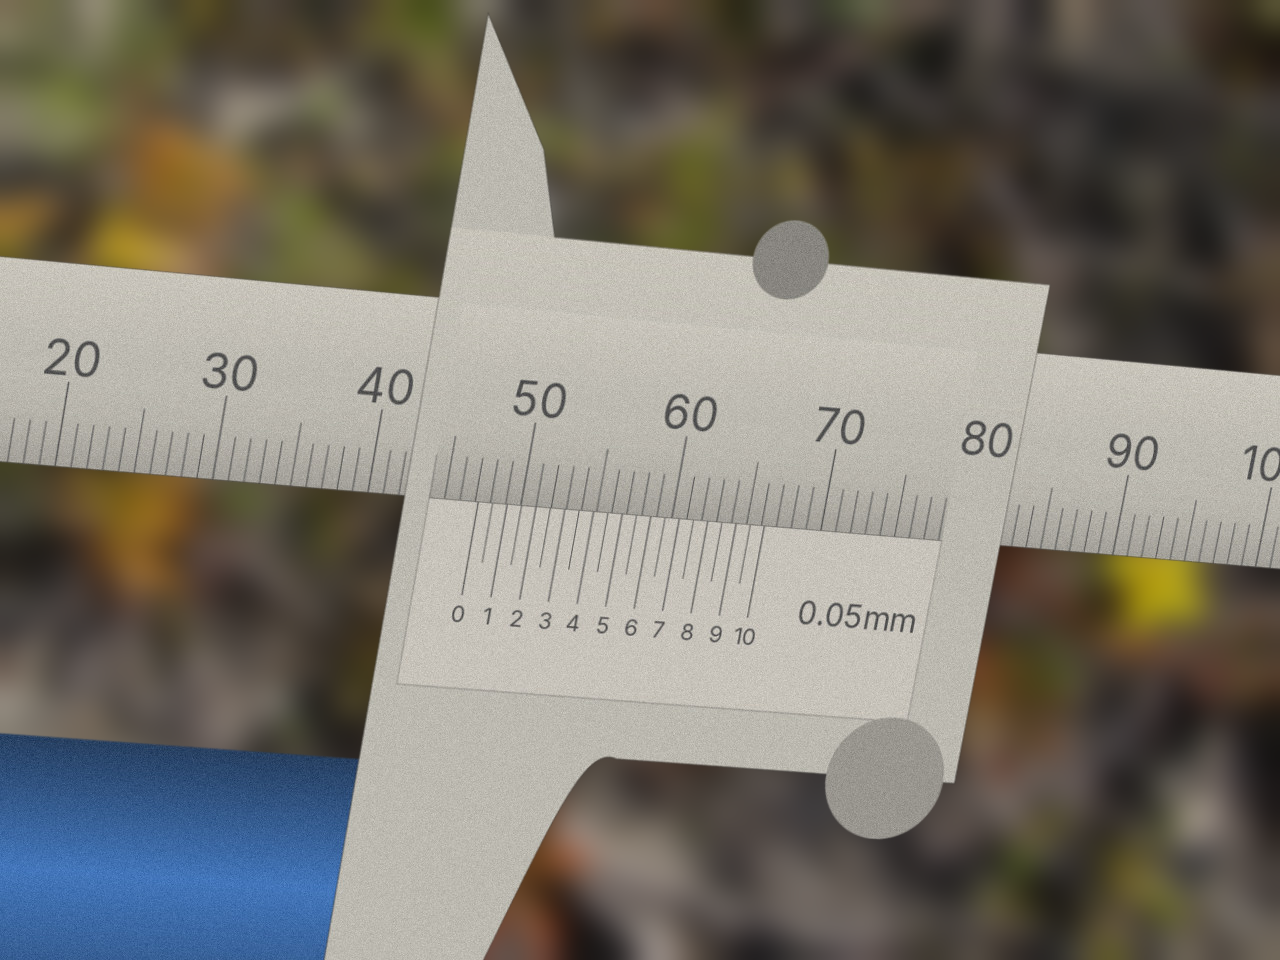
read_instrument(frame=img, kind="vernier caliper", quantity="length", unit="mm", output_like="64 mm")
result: 47.2 mm
